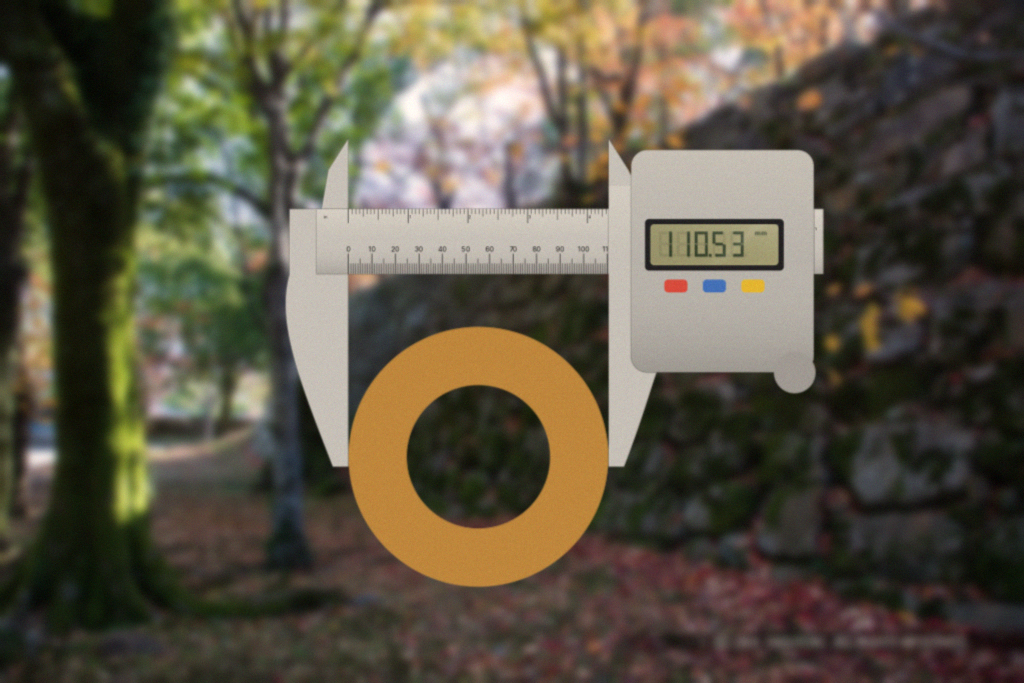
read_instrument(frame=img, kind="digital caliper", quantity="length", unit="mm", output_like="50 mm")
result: 110.53 mm
